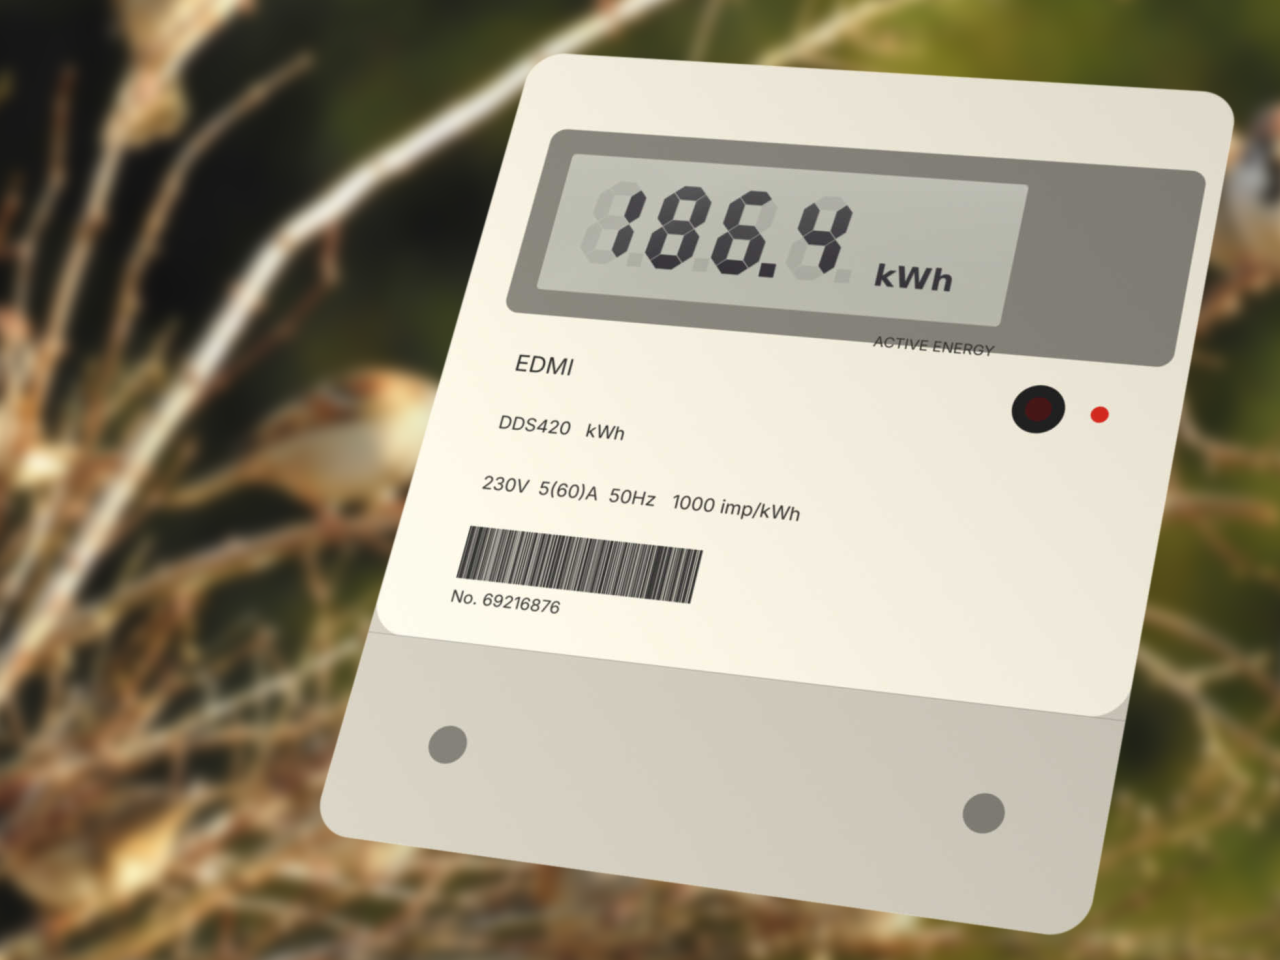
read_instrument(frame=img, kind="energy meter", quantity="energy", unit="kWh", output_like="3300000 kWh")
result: 186.4 kWh
